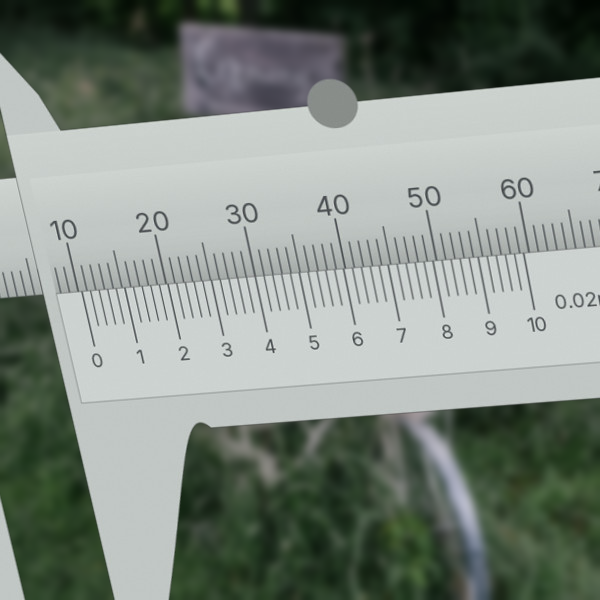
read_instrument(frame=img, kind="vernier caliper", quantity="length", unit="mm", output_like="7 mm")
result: 10.4 mm
